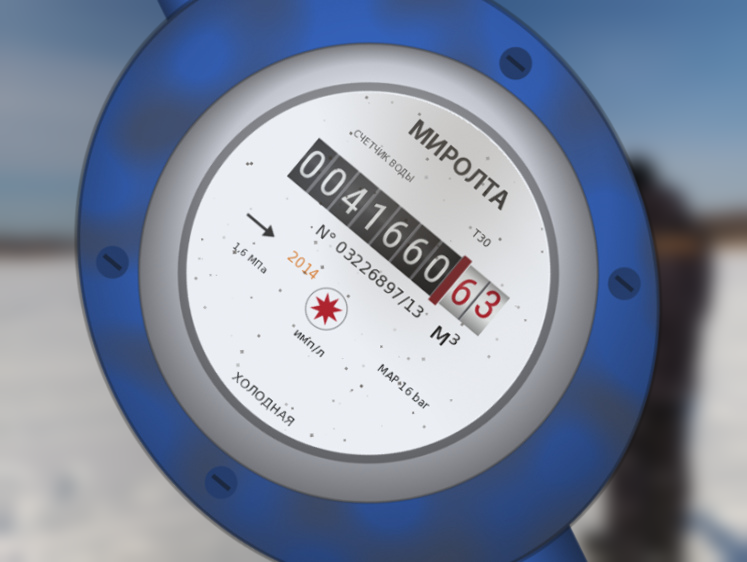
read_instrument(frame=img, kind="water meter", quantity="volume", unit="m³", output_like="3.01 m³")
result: 41660.63 m³
